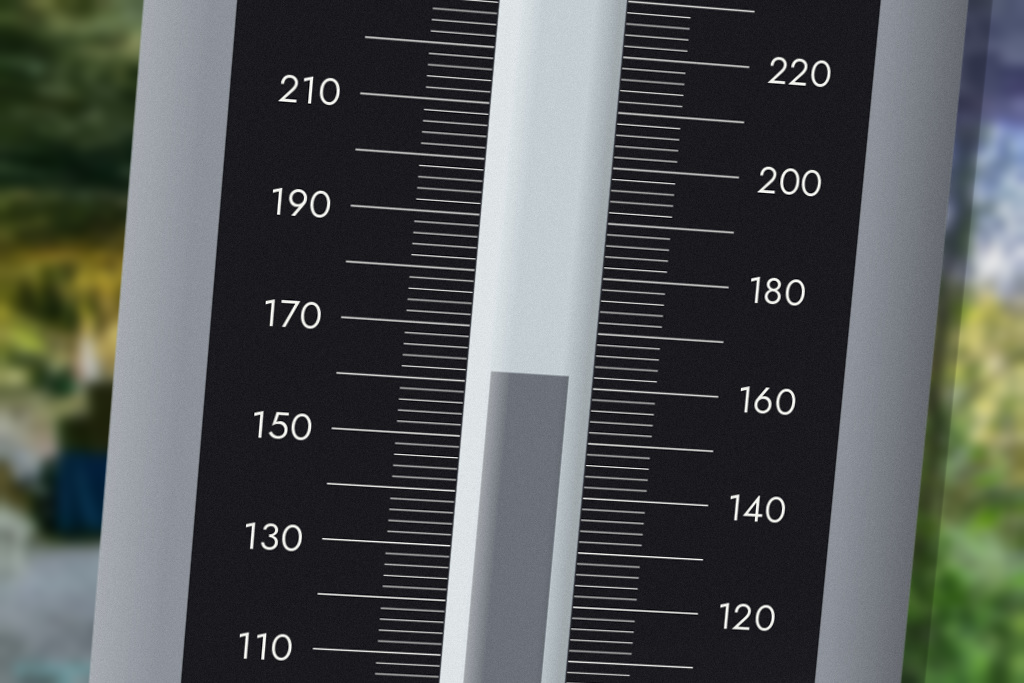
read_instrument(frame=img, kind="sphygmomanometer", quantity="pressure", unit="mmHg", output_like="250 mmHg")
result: 162 mmHg
